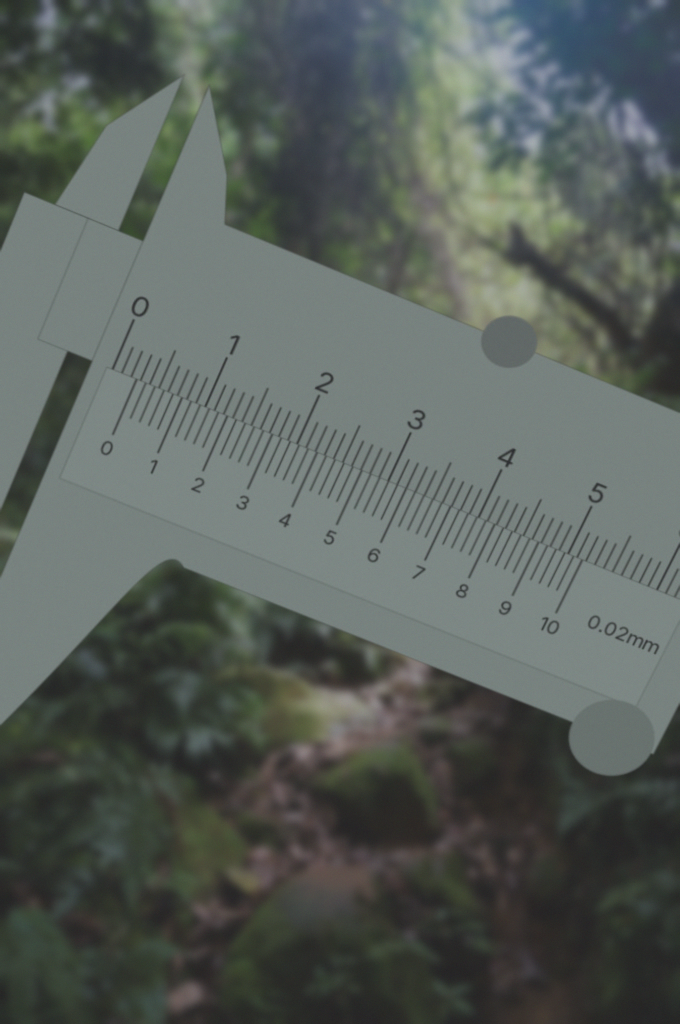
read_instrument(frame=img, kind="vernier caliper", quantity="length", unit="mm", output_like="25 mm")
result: 2.6 mm
